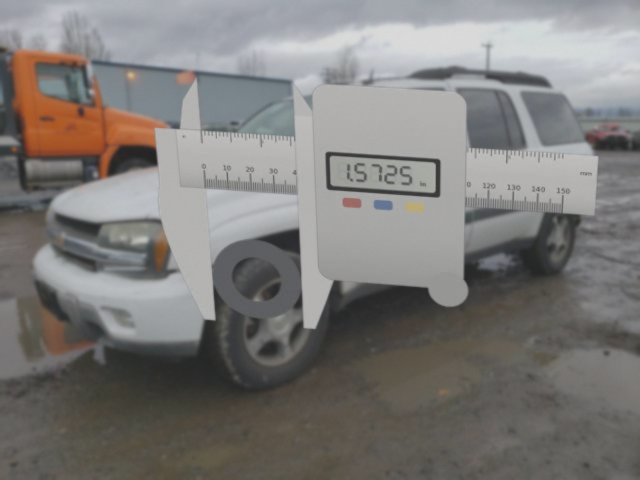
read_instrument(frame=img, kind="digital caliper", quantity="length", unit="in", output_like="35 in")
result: 1.5725 in
